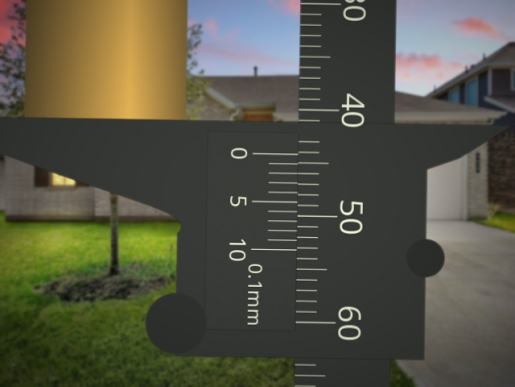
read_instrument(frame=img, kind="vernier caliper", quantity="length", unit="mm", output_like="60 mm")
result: 44.2 mm
